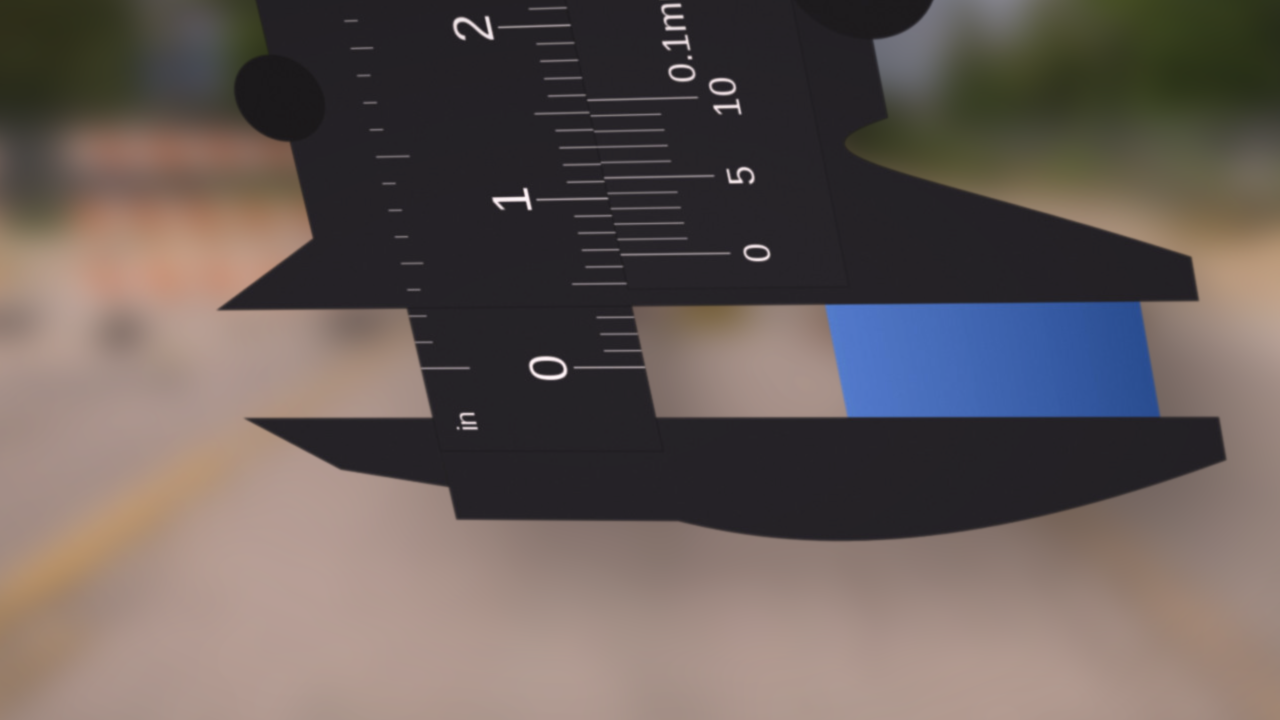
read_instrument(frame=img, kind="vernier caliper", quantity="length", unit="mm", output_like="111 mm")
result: 6.7 mm
